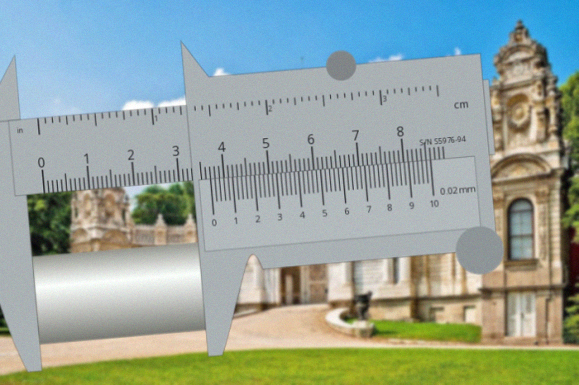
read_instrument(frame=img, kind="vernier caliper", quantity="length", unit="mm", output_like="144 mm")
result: 37.0 mm
